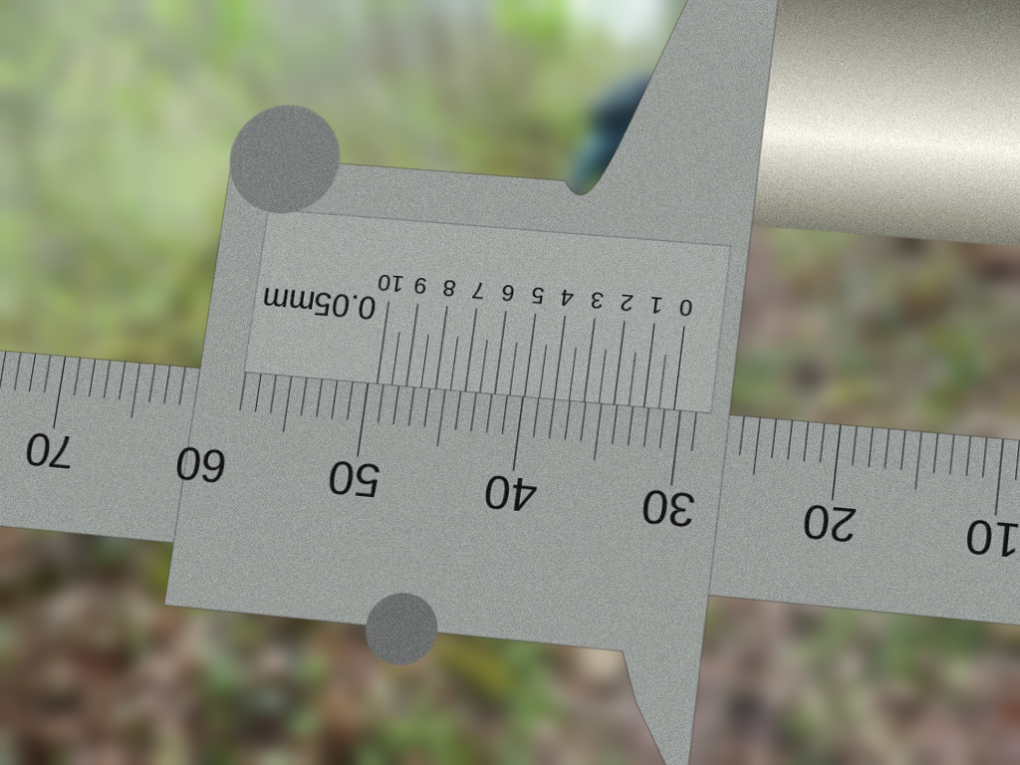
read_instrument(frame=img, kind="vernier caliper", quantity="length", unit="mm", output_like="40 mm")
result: 30.4 mm
